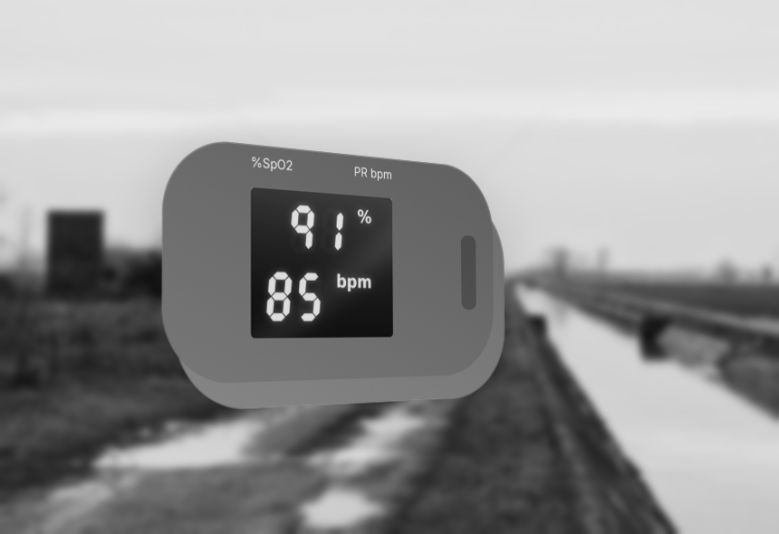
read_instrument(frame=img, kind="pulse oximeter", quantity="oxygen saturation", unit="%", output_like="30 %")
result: 91 %
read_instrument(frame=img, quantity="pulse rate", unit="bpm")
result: 85 bpm
